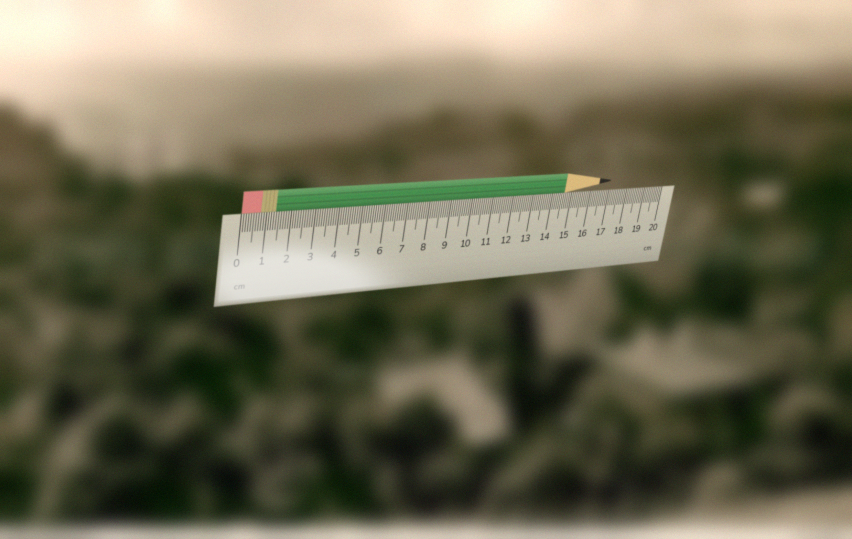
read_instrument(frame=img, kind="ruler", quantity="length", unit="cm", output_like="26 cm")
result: 17 cm
